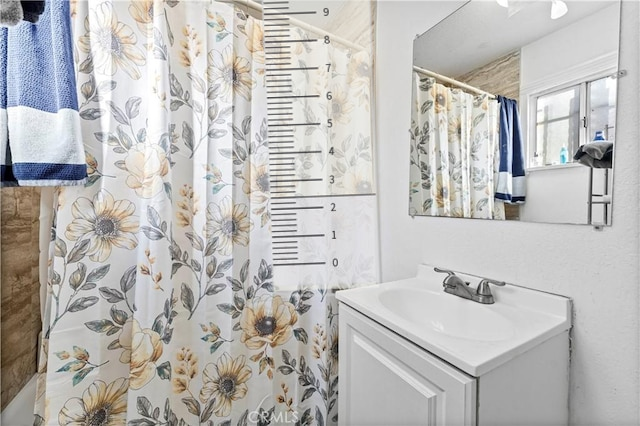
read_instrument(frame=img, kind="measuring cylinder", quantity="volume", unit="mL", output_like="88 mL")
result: 2.4 mL
